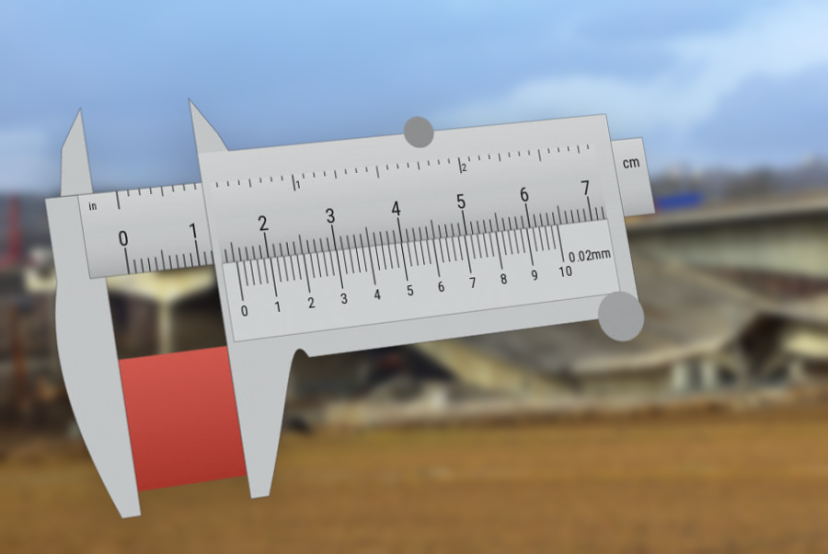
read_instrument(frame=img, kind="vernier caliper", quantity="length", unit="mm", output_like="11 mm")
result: 15.4 mm
